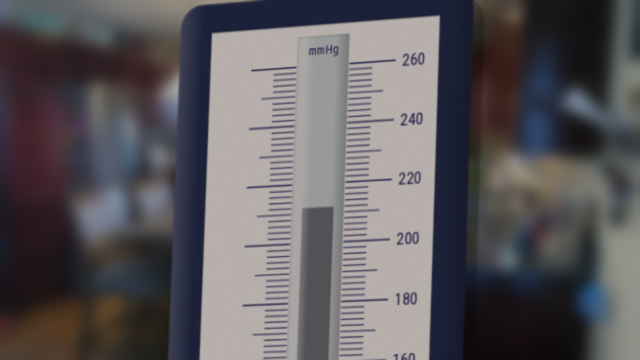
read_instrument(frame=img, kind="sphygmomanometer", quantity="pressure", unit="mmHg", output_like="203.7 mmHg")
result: 212 mmHg
